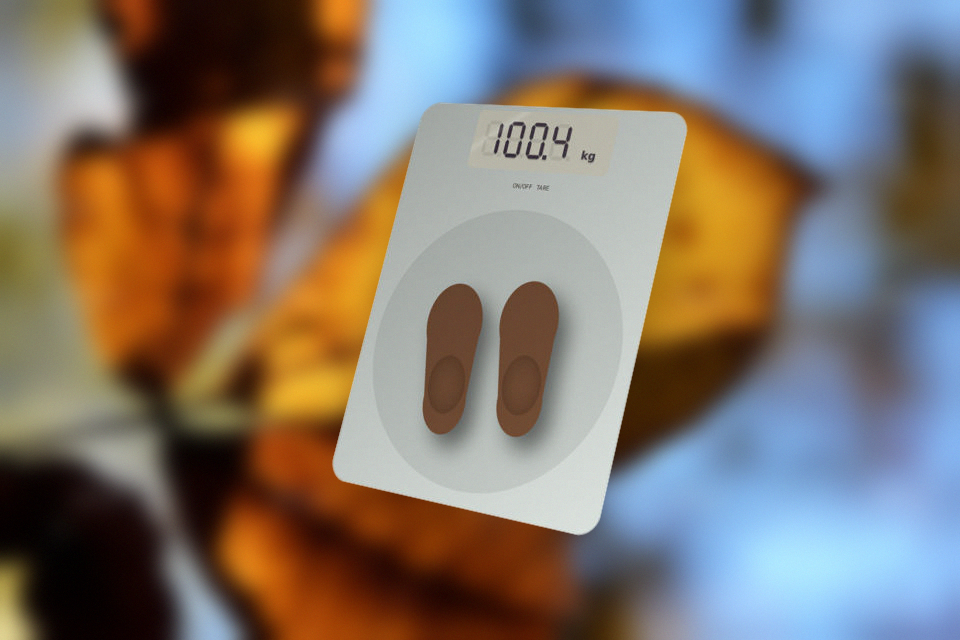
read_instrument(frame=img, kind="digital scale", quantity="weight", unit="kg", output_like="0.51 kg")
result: 100.4 kg
